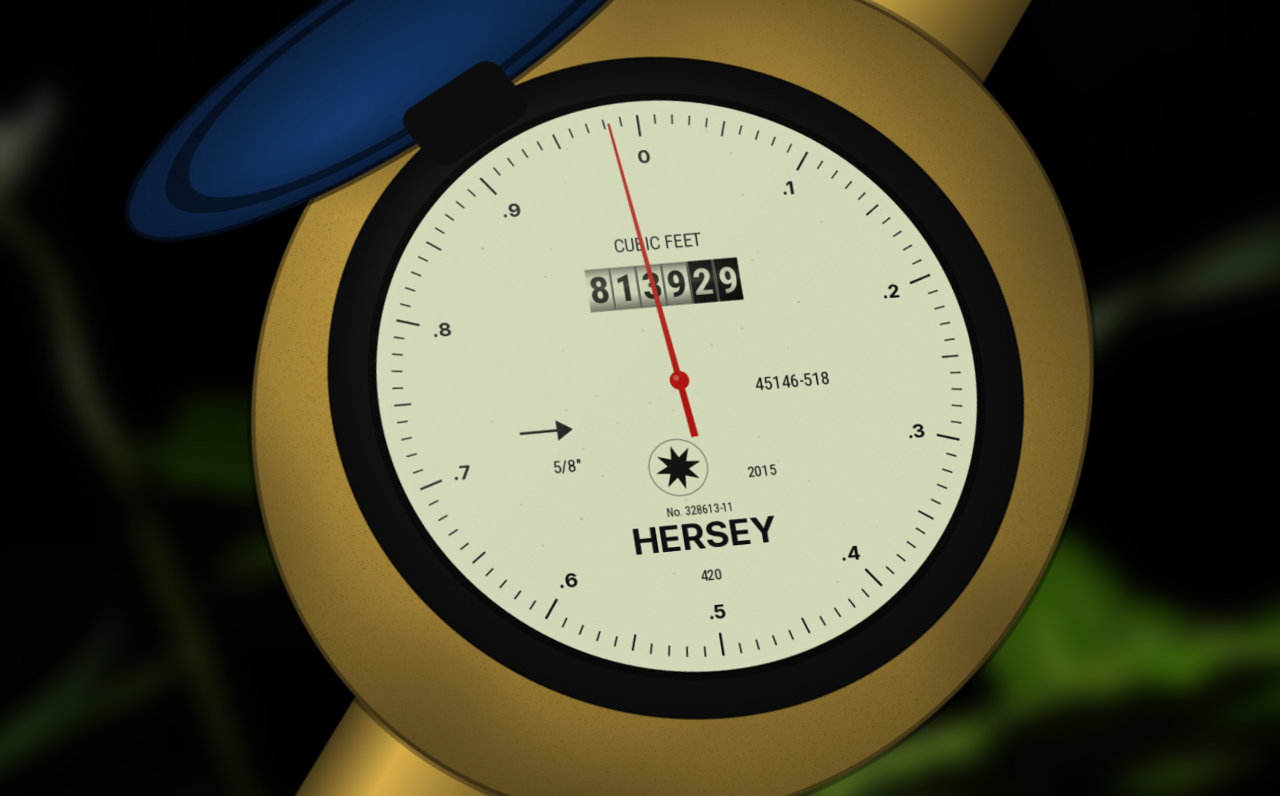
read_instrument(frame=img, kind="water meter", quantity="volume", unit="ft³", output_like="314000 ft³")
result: 813928.98 ft³
